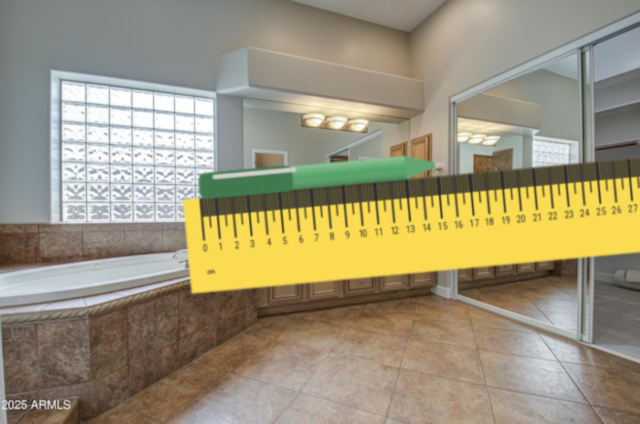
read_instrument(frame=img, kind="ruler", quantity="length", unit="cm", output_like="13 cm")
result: 15.5 cm
